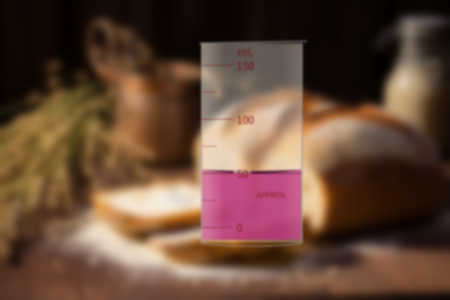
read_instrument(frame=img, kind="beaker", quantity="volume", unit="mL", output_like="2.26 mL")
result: 50 mL
